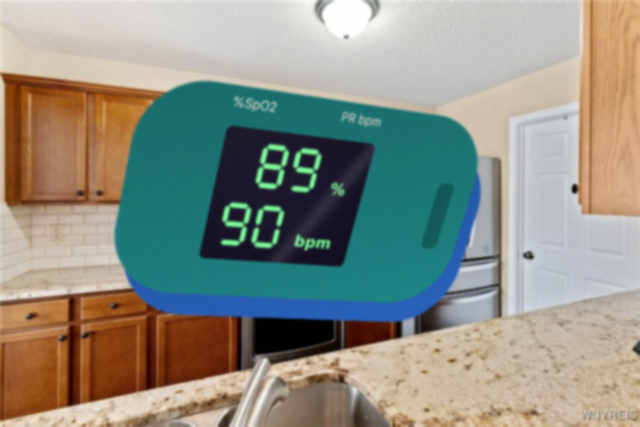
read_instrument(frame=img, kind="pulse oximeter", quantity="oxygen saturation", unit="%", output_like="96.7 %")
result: 89 %
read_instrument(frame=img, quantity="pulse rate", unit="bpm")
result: 90 bpm
